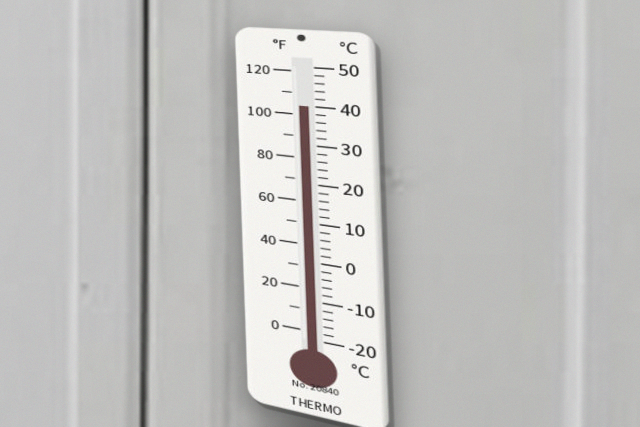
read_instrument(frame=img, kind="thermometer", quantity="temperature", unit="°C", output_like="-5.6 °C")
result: 40 °C
